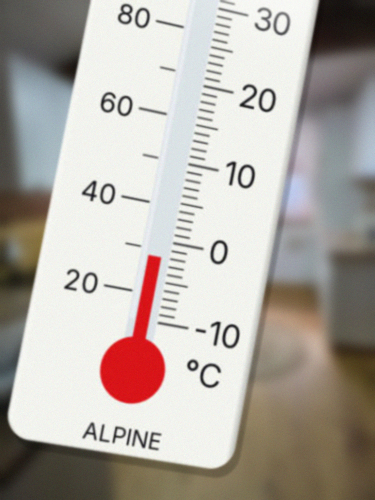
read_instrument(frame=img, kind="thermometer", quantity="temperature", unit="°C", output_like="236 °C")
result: -2 °C
